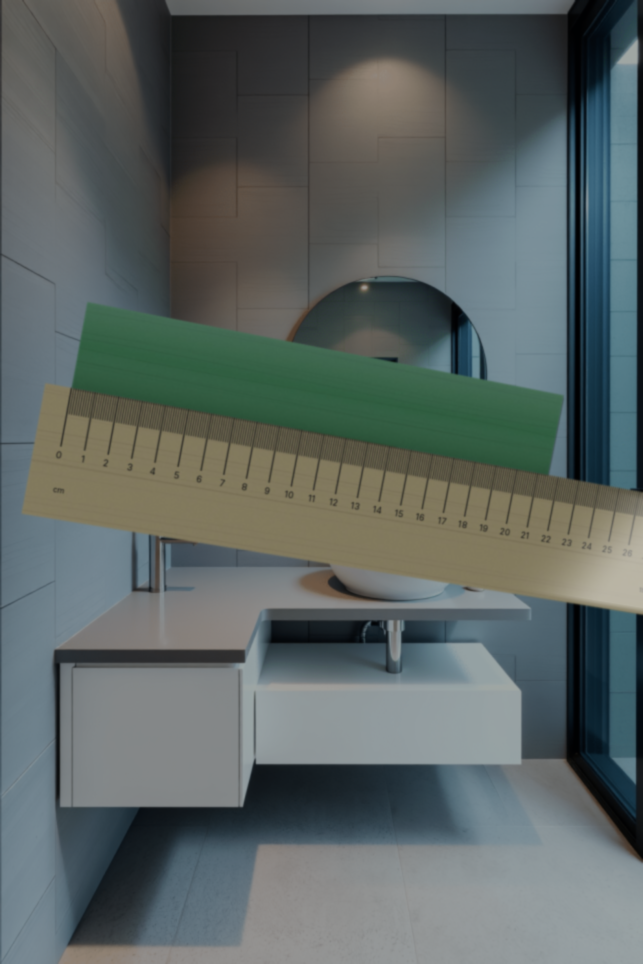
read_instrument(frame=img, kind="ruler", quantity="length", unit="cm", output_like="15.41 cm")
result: 21.5 cm
